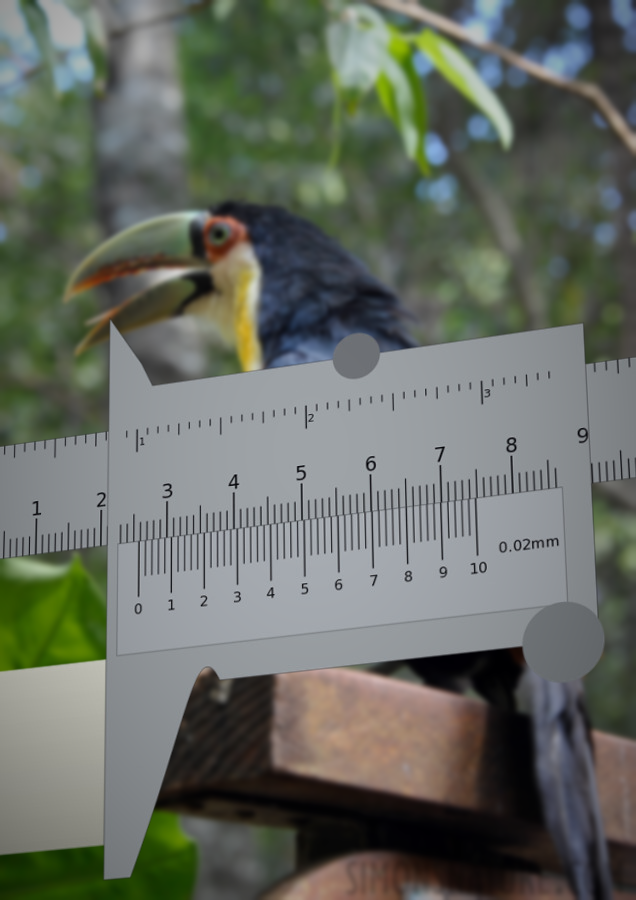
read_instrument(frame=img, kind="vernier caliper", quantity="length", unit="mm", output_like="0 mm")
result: 25.8 mm
